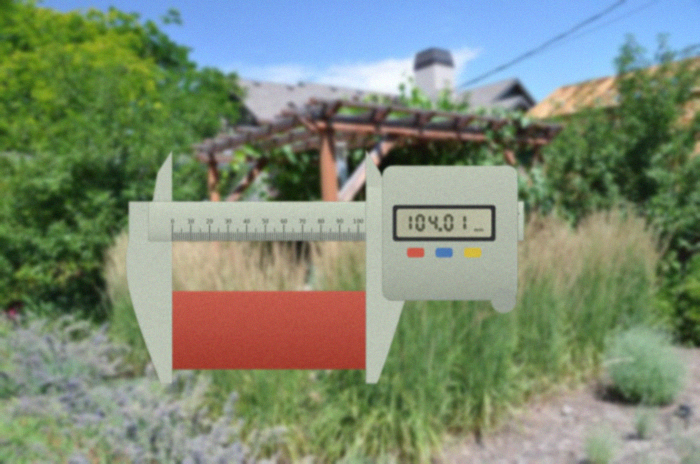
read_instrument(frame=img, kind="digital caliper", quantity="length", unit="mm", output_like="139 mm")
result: 104.01 mm
